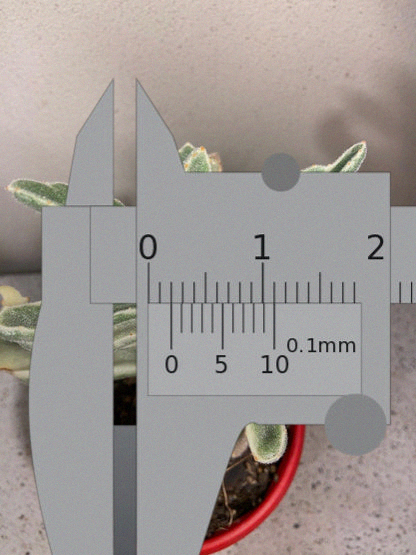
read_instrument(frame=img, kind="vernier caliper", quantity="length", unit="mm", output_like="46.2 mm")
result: 2.0 mm
